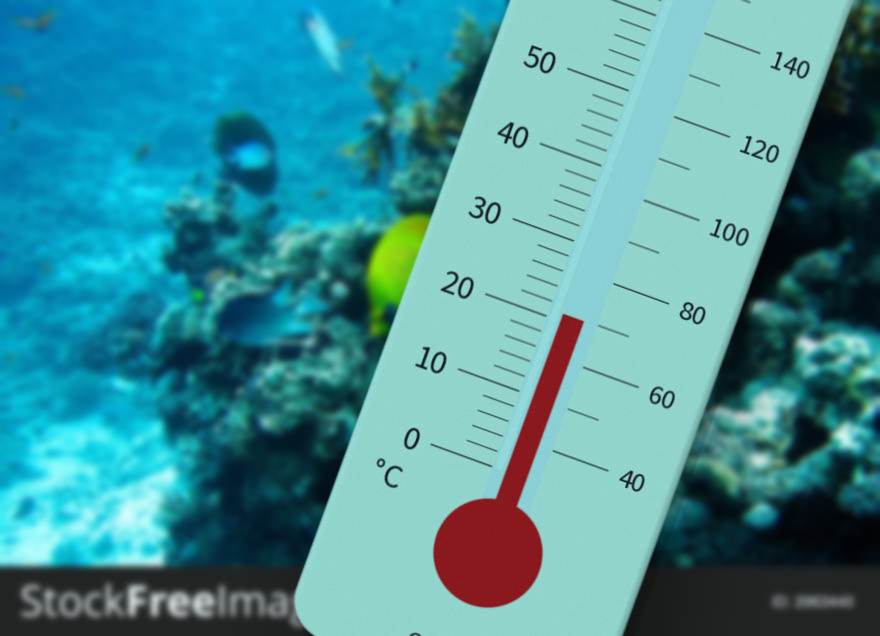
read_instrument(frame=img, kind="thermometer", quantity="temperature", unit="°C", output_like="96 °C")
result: 21 °C
